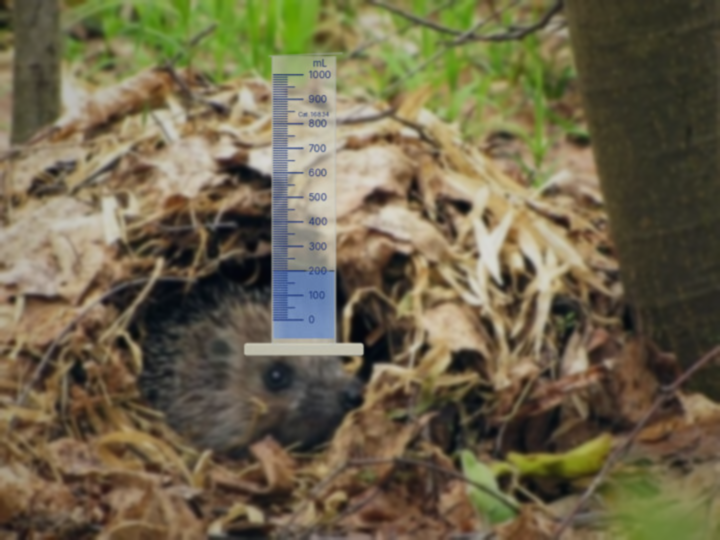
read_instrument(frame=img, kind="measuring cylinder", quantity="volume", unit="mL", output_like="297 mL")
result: 200 mL
